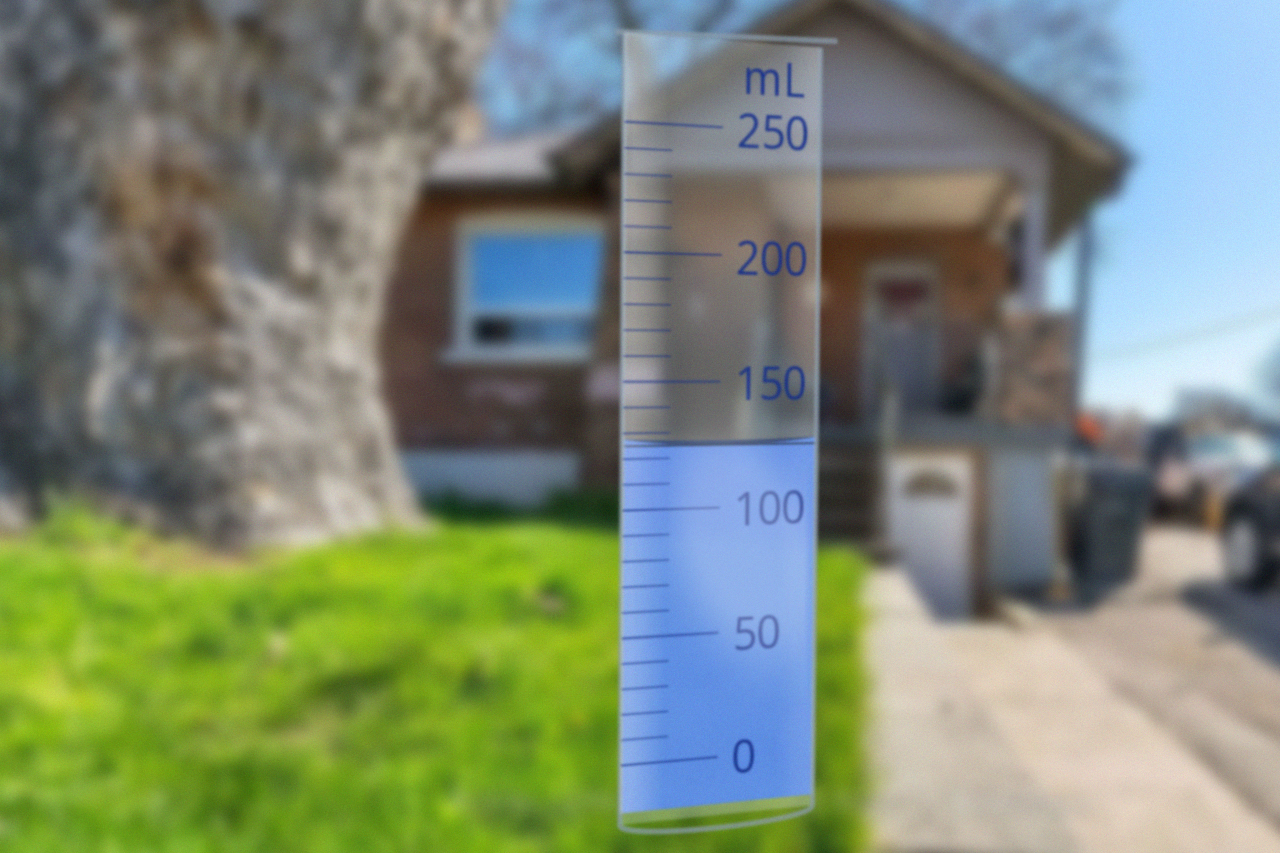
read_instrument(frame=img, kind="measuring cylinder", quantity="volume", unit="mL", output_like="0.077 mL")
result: 125 mL
